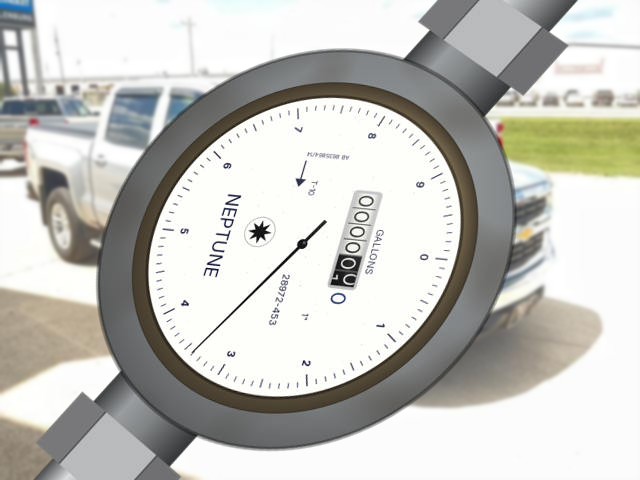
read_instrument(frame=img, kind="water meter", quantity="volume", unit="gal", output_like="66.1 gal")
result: 3.4 gal
